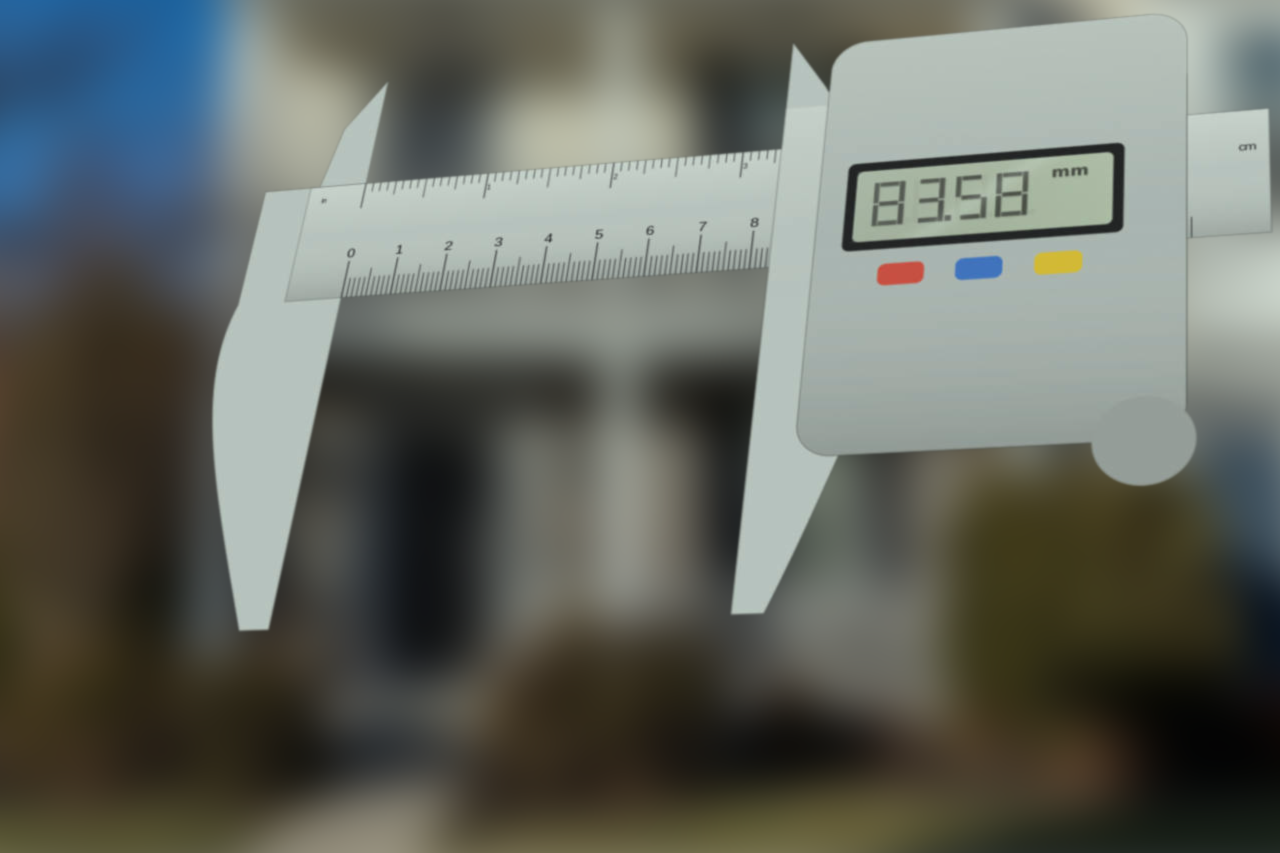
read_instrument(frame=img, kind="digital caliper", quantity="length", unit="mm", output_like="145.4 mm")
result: 83.58 mm
